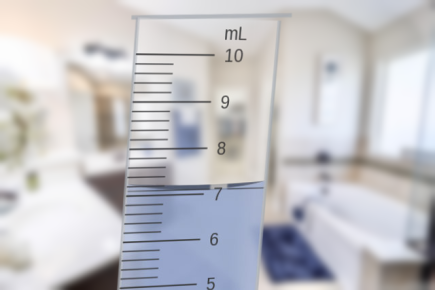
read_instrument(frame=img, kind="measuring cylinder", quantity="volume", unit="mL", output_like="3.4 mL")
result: 7.1 mL
